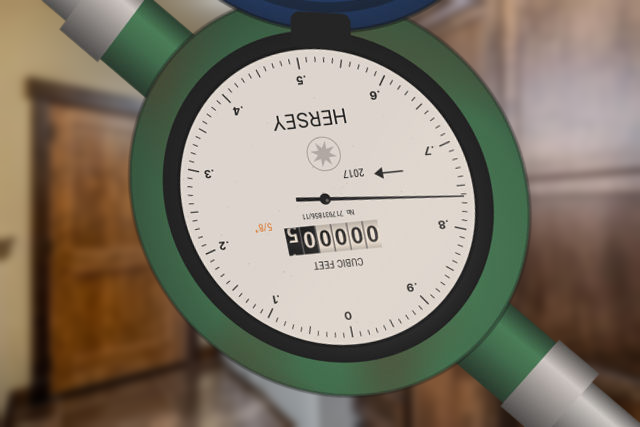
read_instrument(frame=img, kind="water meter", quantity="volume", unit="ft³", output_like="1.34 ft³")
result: 4.76 ft³
